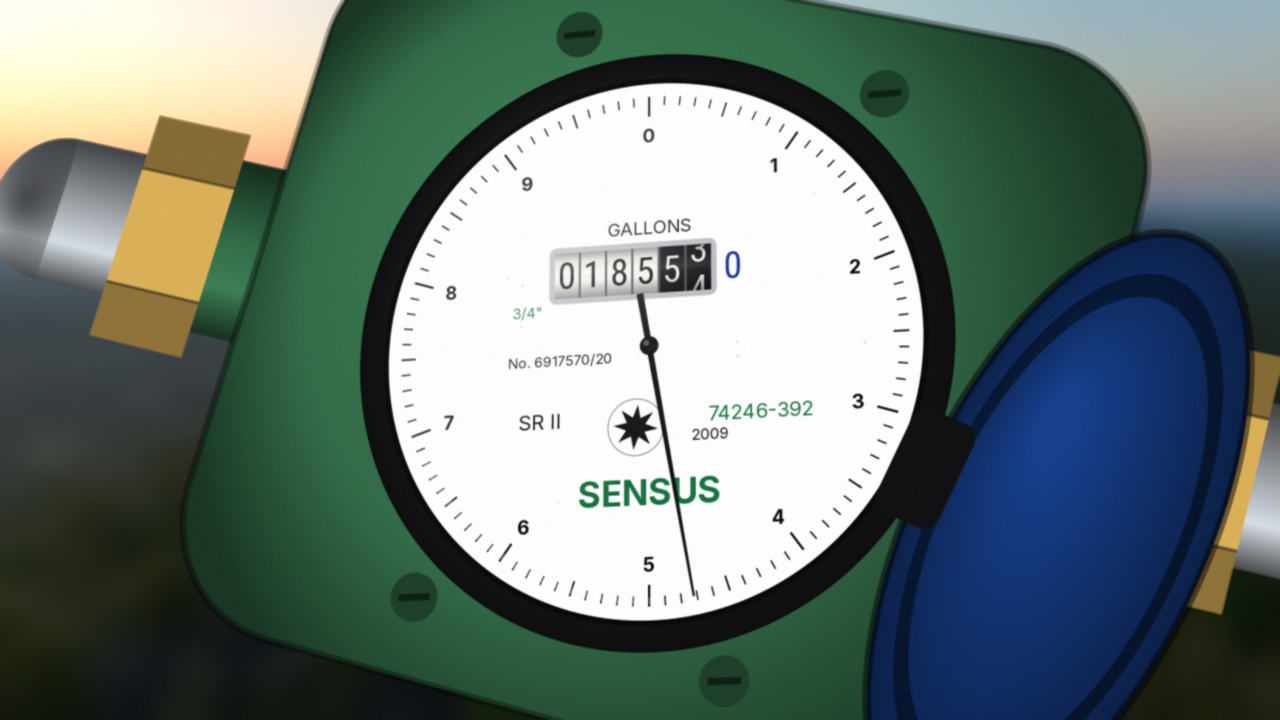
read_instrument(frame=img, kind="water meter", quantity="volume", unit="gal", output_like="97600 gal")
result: 185534.7 gal
